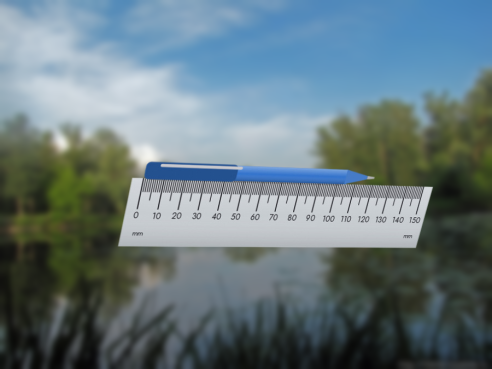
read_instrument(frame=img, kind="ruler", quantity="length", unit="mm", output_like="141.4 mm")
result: 120 mm
